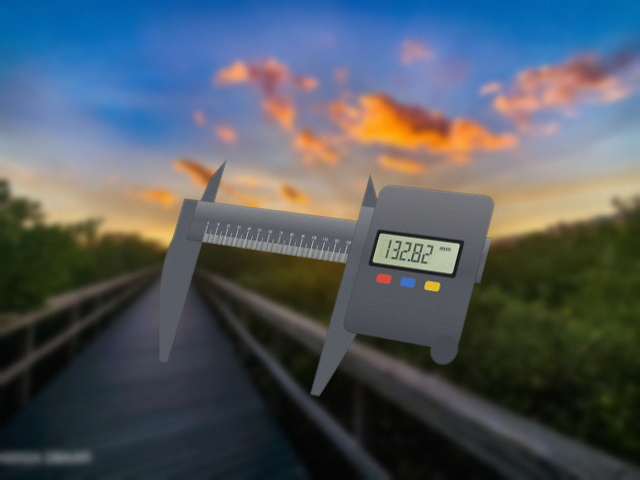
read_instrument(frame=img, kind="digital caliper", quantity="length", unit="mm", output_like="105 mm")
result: 132.82 mm
